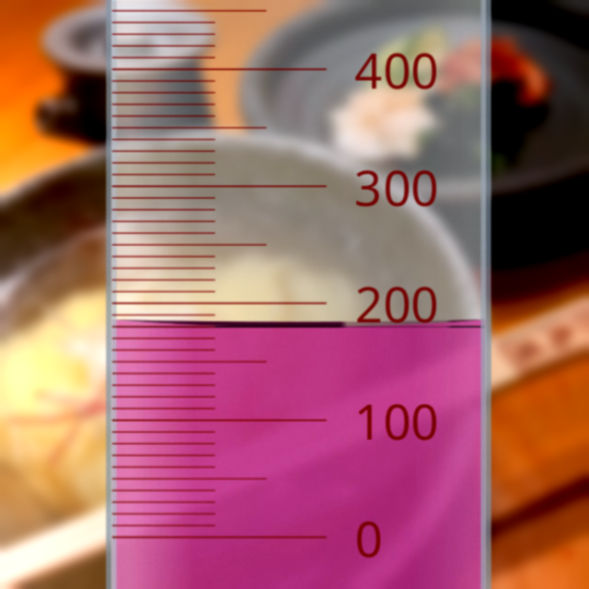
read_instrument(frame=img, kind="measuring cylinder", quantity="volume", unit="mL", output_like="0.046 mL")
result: 180 mL
